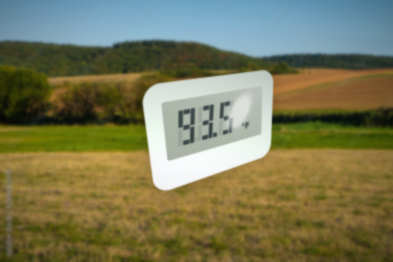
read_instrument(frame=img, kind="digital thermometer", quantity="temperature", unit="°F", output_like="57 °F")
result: 93.5 °F
